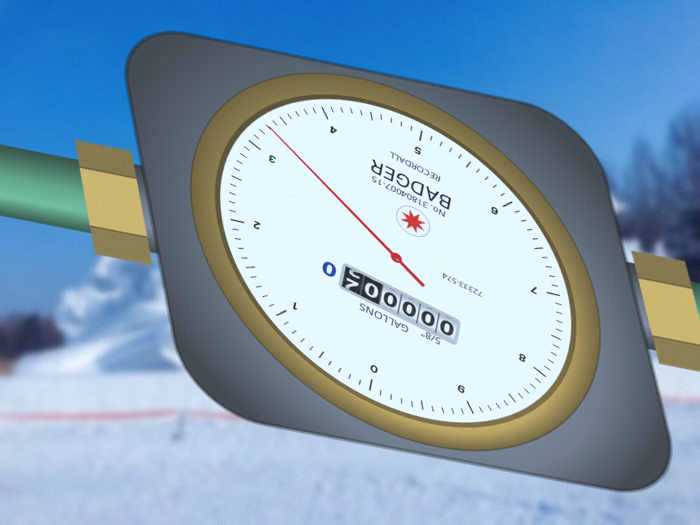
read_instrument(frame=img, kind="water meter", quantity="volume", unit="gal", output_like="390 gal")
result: 23.3 gal
